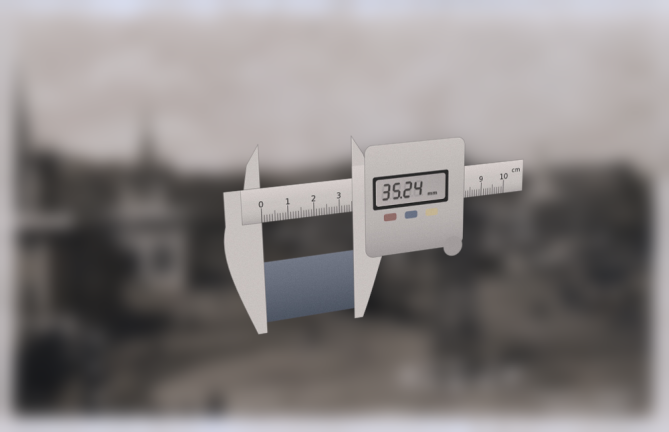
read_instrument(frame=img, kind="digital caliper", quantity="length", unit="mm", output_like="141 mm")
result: 35.24 mm
